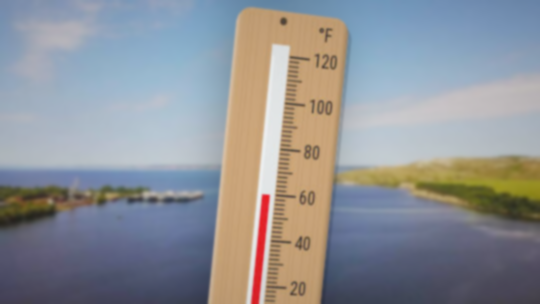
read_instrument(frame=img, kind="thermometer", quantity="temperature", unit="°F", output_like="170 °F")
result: 60 °F
